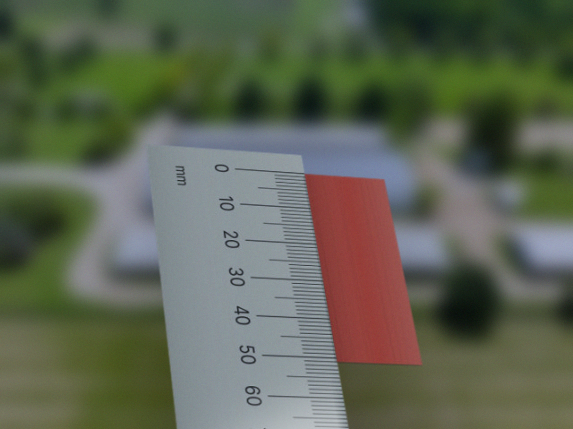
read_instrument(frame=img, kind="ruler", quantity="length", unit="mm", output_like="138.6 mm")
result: 51 mm
